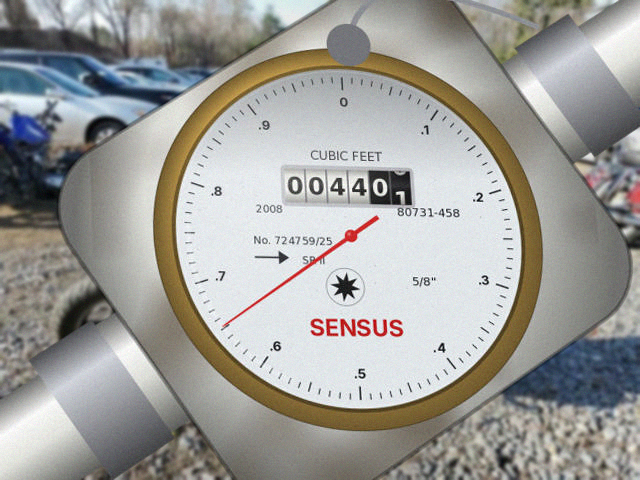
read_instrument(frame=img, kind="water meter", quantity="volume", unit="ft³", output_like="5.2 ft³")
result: 4400.65 ft³
